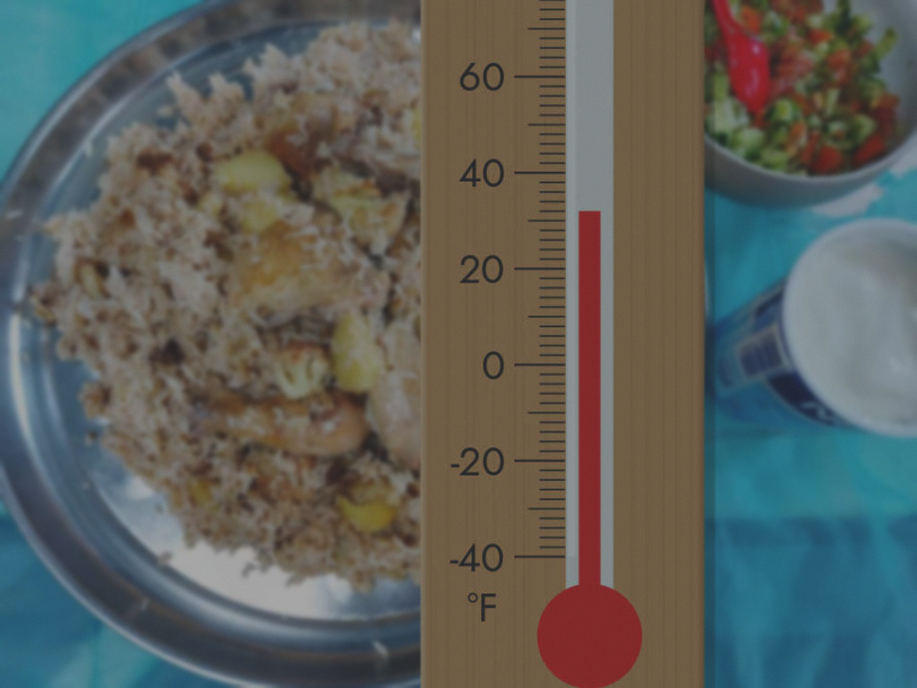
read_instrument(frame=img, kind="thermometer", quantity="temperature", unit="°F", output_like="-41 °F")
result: 32 °F
